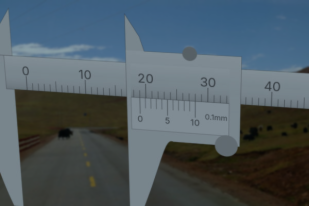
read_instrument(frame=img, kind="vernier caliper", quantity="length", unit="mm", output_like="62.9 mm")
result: 19.0 mm
